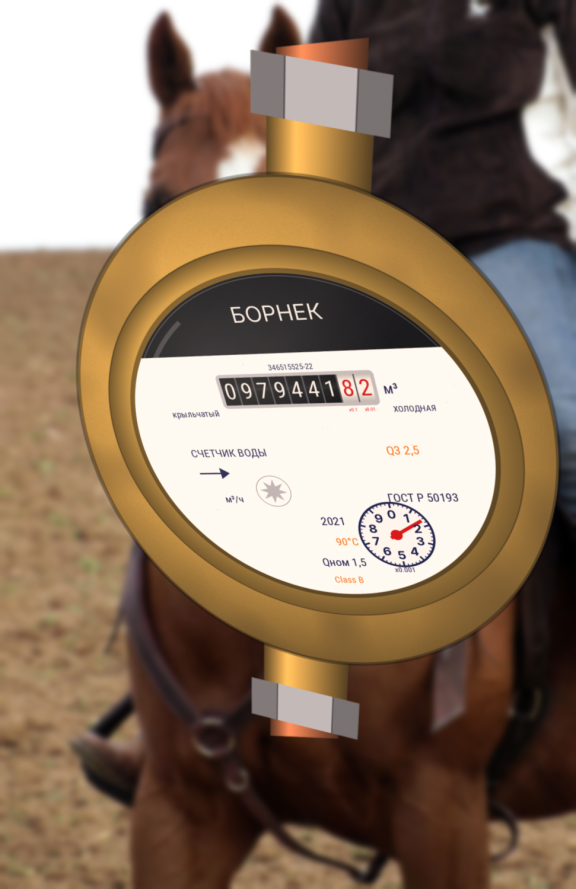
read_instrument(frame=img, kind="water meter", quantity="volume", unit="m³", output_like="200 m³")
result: 979441.821 m³
